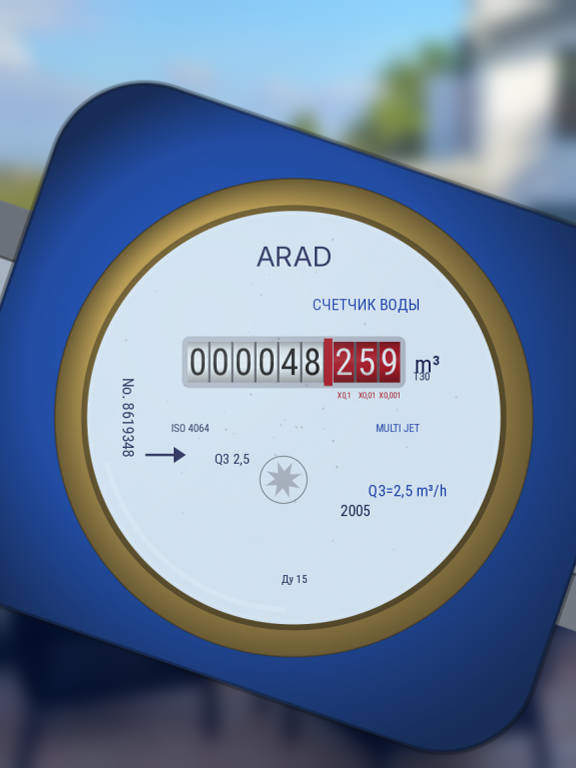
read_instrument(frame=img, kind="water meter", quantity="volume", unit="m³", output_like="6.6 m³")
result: 48.259 m³
